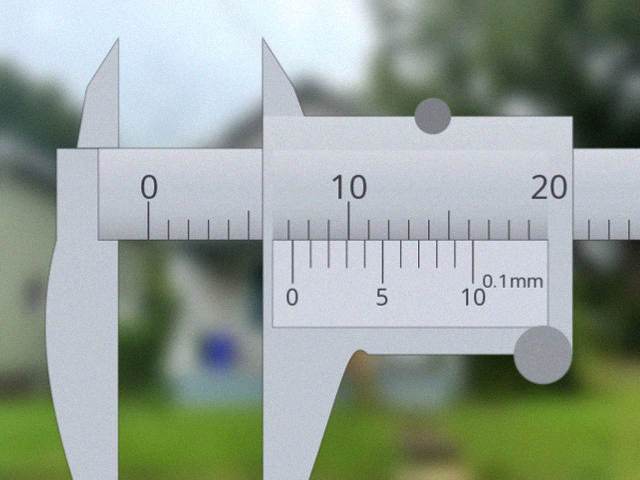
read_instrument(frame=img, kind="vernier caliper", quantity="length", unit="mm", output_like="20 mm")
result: 7.2 mm
